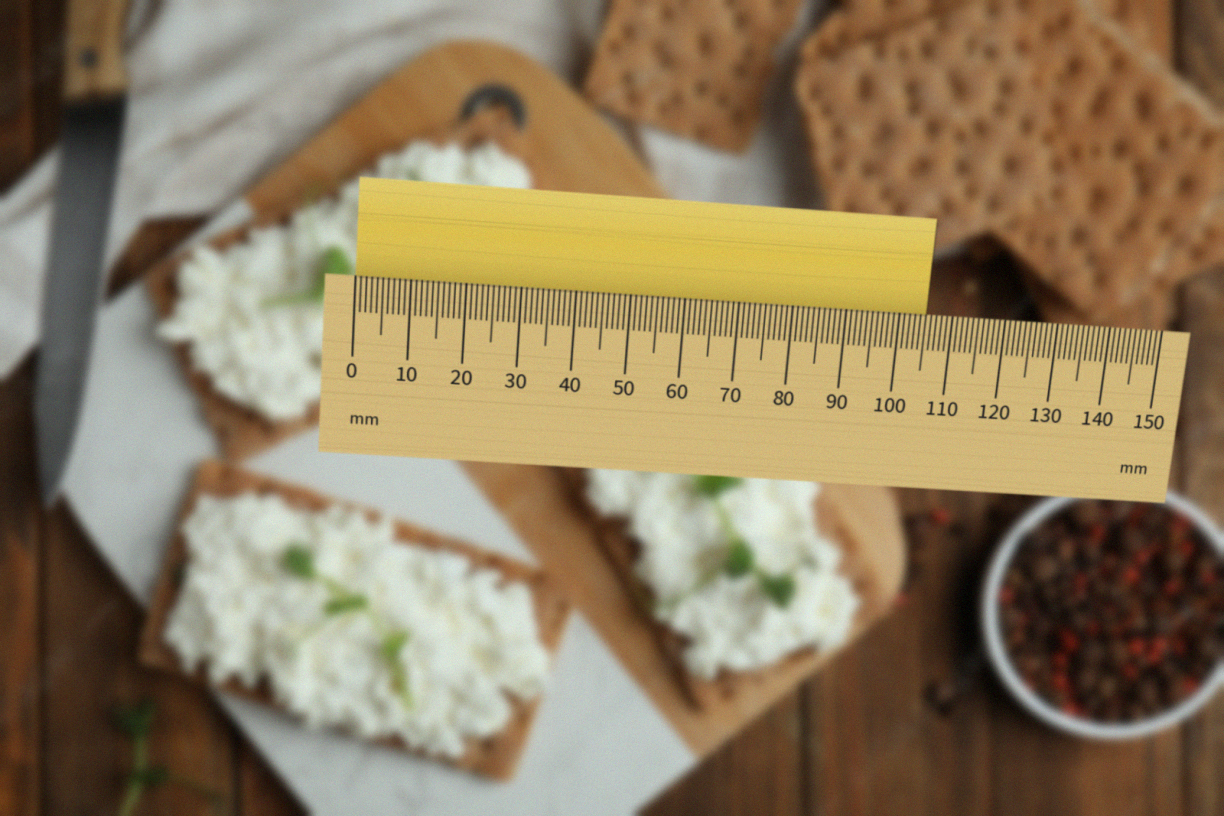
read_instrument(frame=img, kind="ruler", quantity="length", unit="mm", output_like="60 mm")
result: 105 mm
